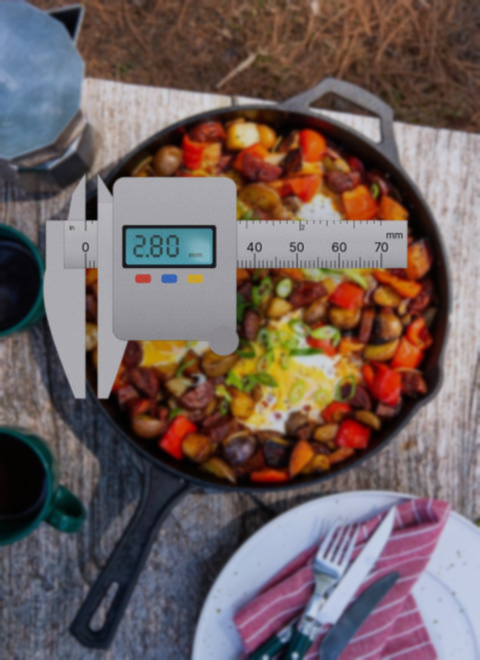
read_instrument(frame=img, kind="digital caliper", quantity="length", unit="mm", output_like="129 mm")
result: 2.80 mm
